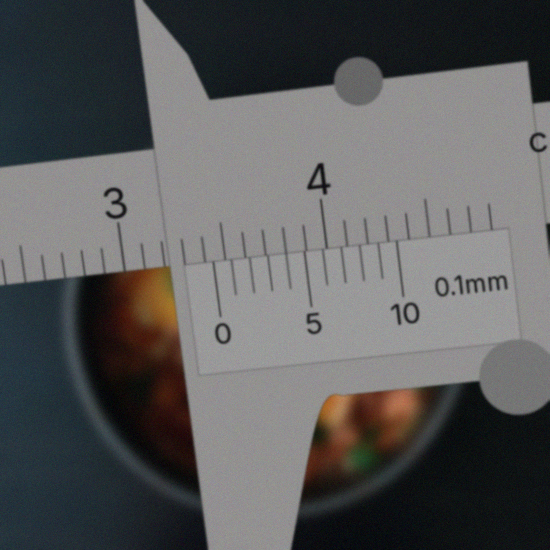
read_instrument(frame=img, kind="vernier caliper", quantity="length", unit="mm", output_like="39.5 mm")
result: 34.4 mm
